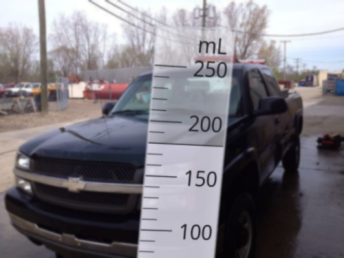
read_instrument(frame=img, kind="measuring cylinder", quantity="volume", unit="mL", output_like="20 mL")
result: 180 mL
